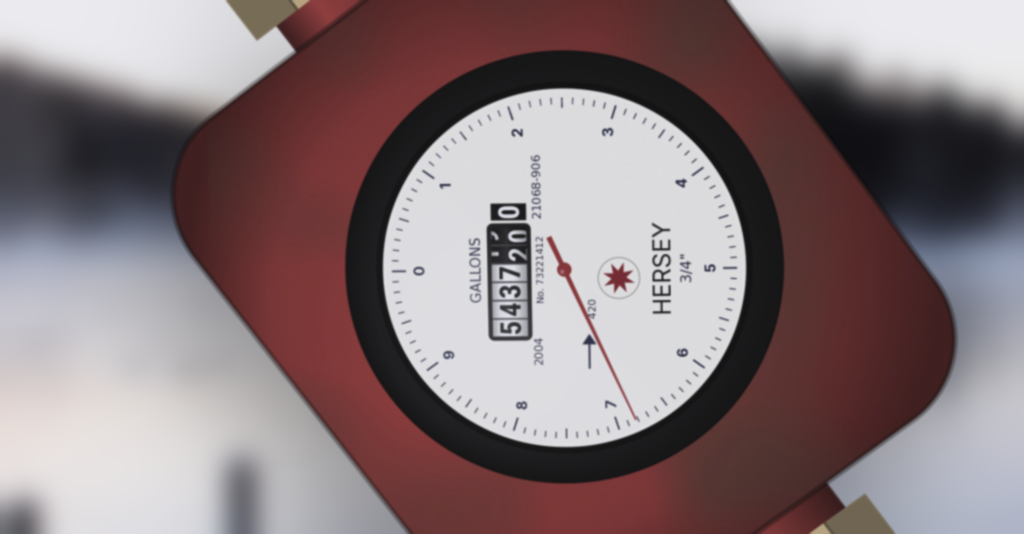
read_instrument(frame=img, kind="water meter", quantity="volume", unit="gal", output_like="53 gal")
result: 5437196.8 gal
